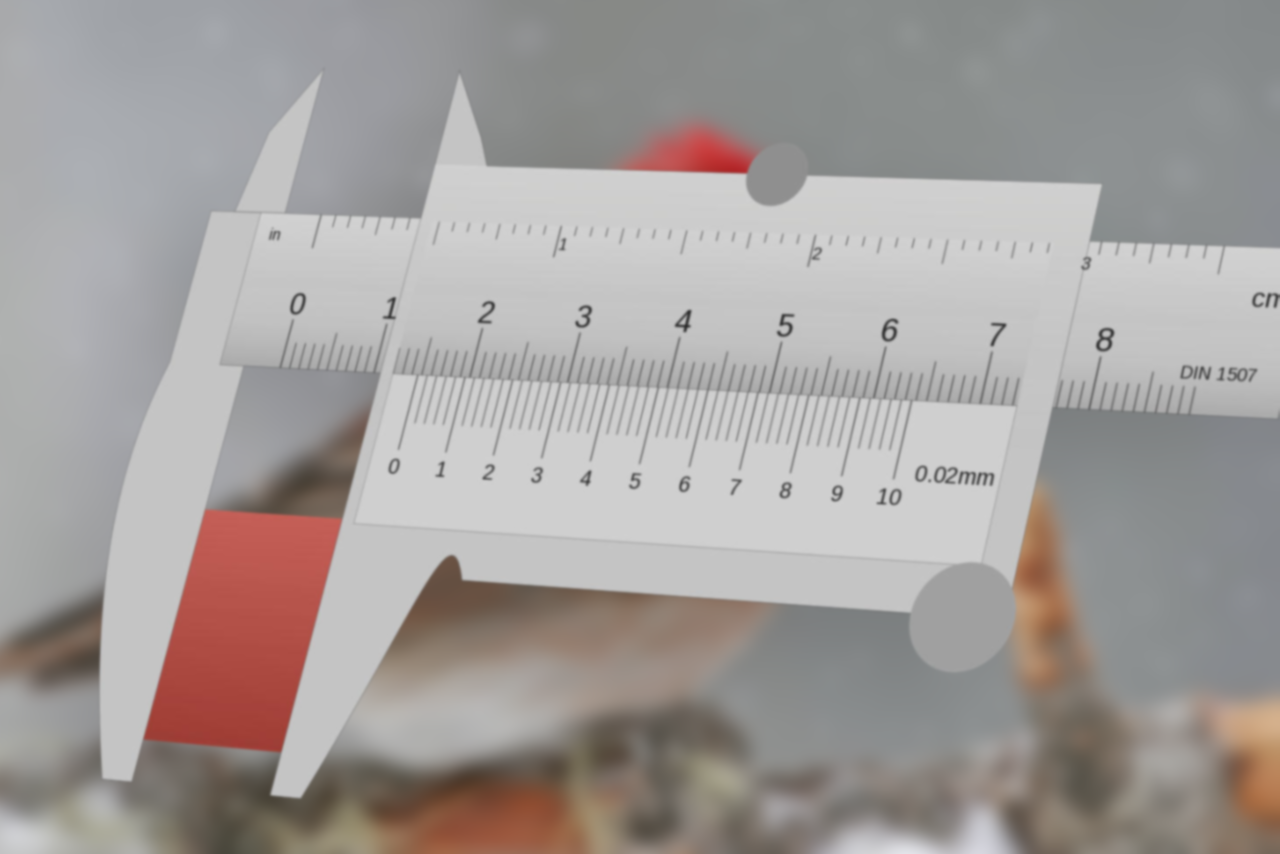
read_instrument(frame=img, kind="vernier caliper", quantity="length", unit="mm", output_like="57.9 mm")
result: 14.6 mm
